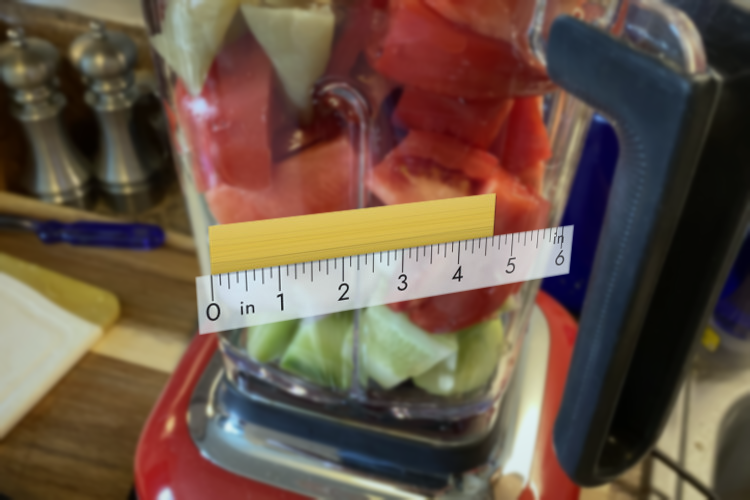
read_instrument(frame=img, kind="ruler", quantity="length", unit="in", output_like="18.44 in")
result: 4.625 in
